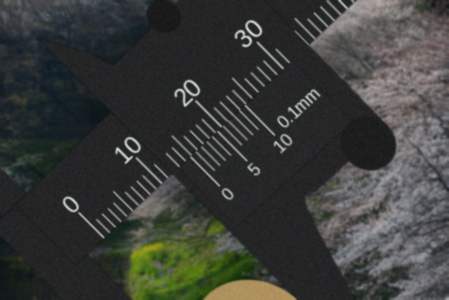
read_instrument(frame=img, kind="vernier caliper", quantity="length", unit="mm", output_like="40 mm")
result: 14.8 mm
